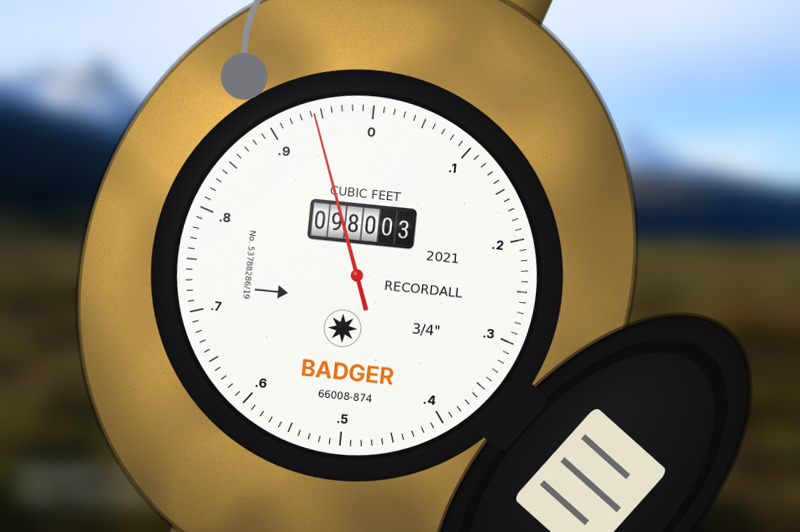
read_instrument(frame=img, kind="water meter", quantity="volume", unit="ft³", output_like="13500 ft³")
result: 98002.94 ft³
